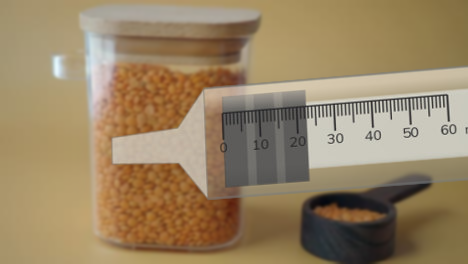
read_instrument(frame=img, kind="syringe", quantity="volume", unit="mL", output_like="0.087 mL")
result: 0 mL
